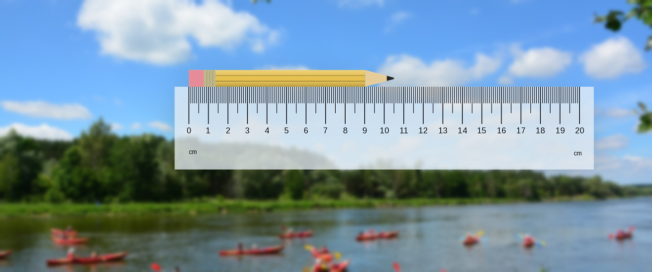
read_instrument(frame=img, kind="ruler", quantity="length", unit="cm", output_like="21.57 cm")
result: 10.5 cm
